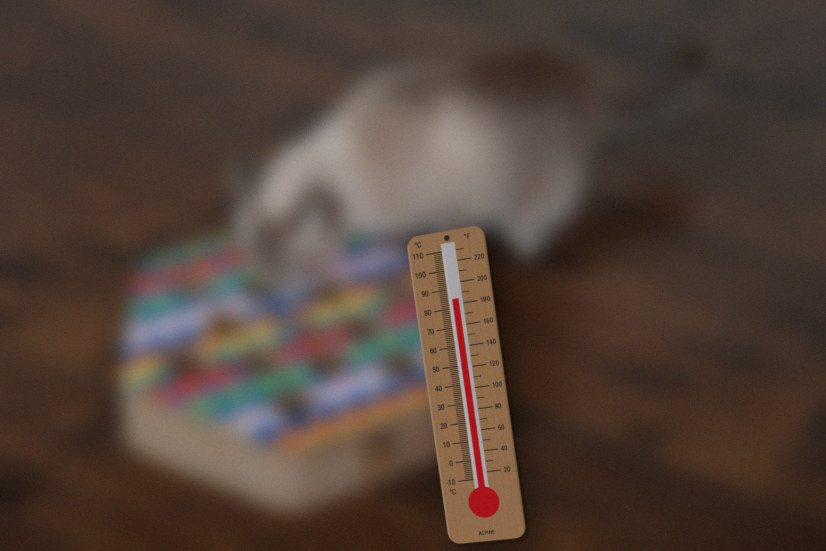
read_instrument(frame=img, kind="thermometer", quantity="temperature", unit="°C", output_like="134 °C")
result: 85 °C
